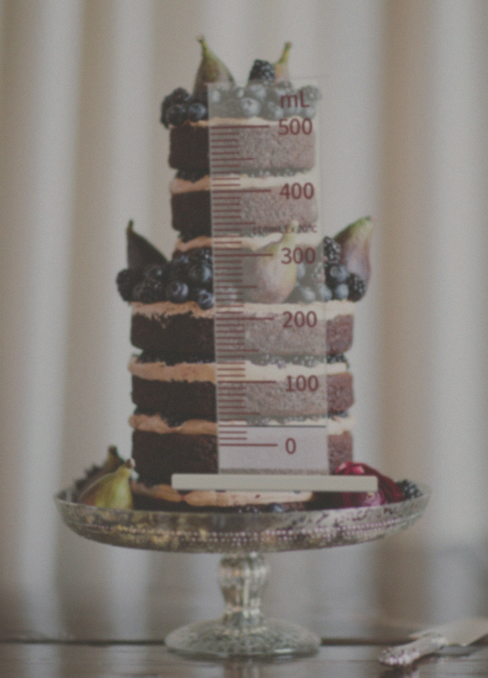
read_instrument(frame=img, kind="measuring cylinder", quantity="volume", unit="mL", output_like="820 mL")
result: 30 mL
